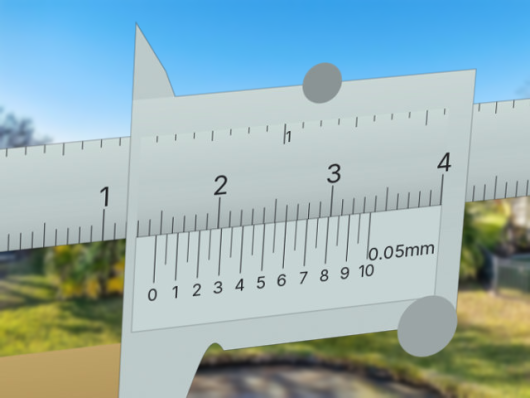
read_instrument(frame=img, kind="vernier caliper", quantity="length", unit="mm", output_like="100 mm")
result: 14.6 mm
